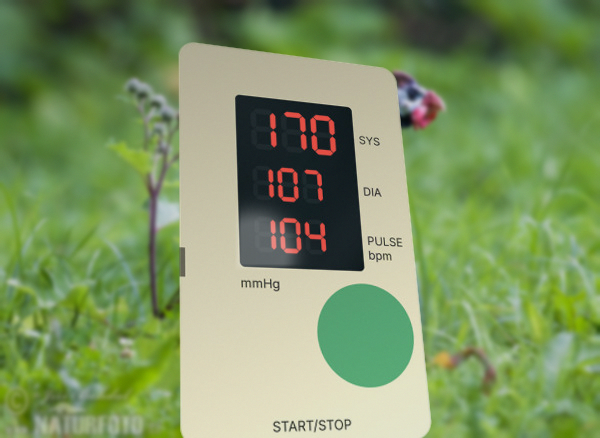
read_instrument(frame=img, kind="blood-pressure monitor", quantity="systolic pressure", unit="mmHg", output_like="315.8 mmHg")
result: 170 mmHg
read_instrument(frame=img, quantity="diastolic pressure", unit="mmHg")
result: 107 mmHg
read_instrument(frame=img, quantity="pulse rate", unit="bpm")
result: 104 bpm
